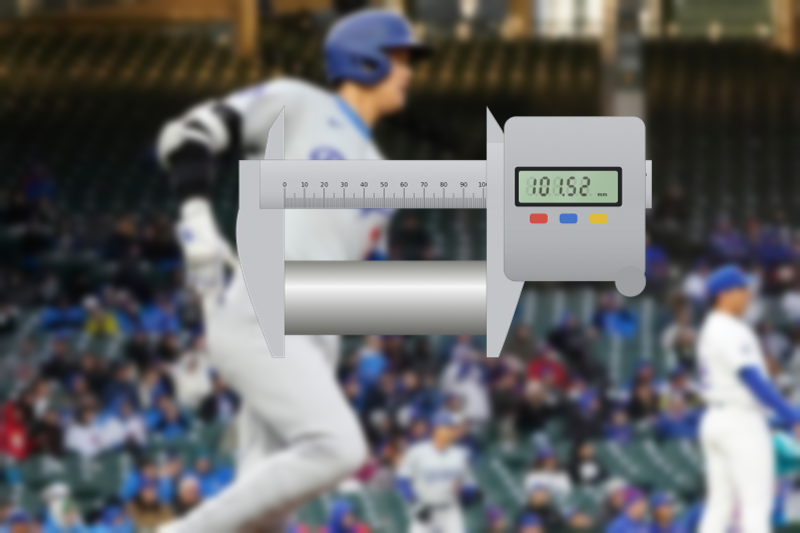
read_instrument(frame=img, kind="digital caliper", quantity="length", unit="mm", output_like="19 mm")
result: 101.52 mm
